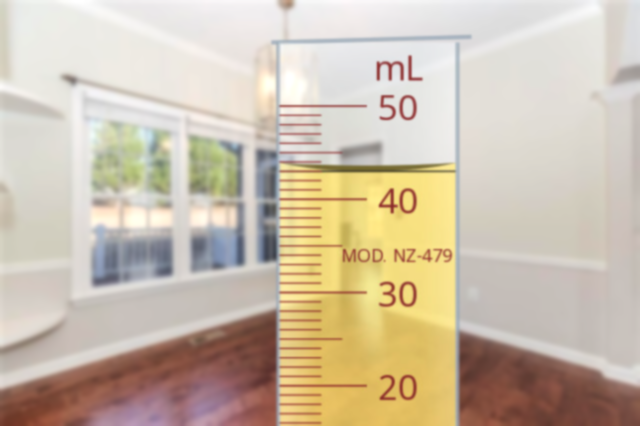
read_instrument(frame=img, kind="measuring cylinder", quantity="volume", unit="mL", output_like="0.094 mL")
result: 43 mL
